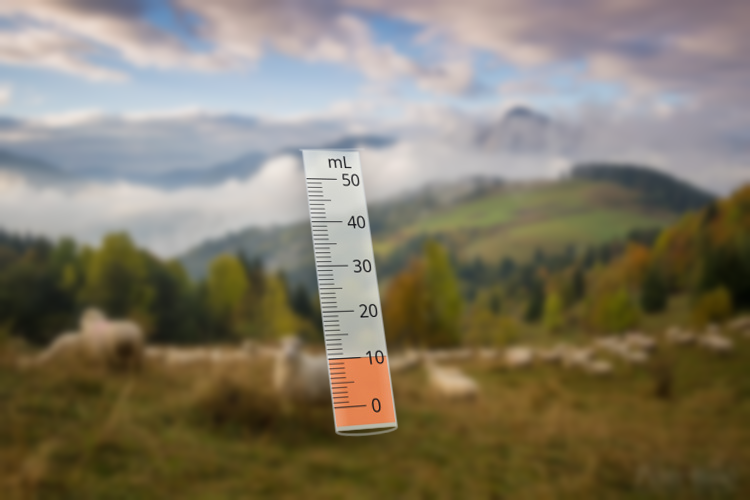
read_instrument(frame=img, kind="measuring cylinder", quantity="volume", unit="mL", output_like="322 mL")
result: 10 mL
